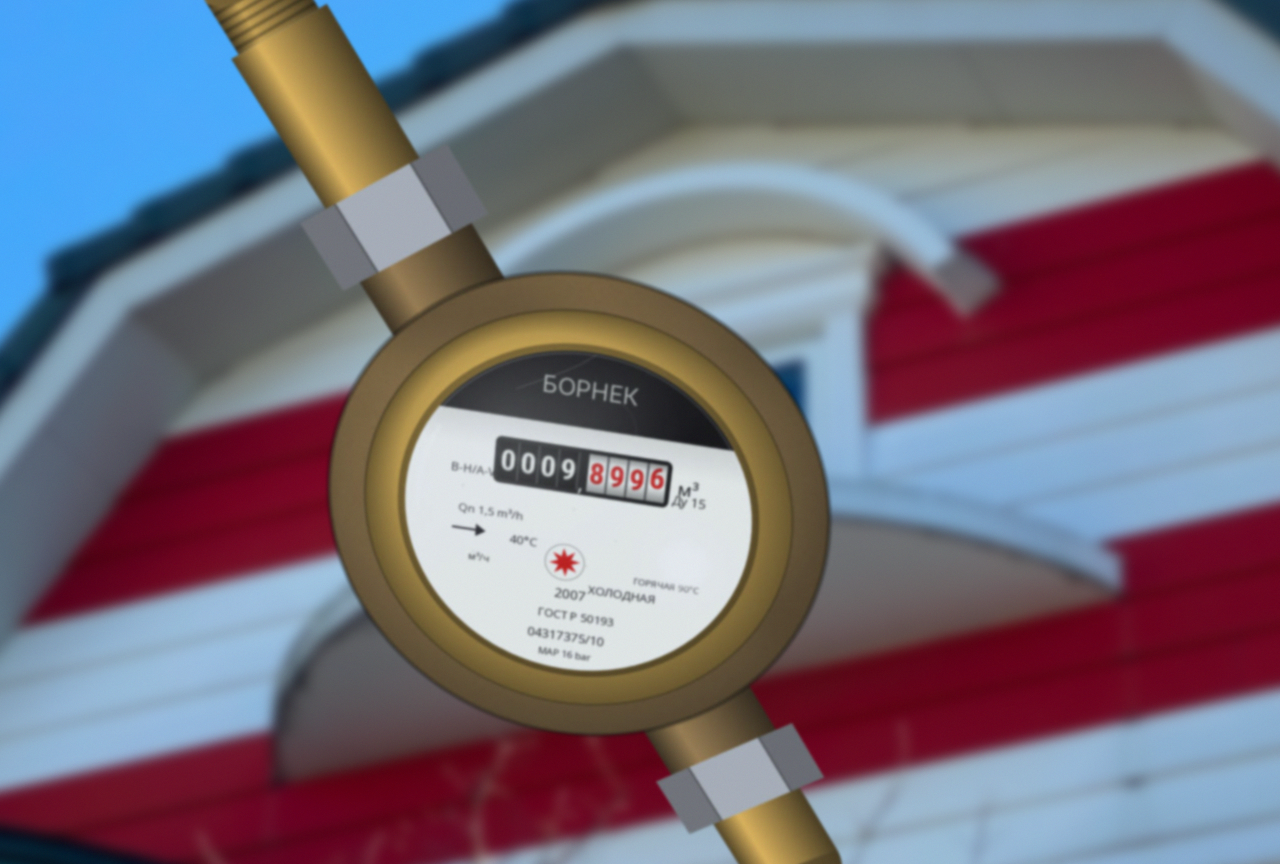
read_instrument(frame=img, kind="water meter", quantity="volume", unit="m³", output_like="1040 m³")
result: 9.8996 m³
